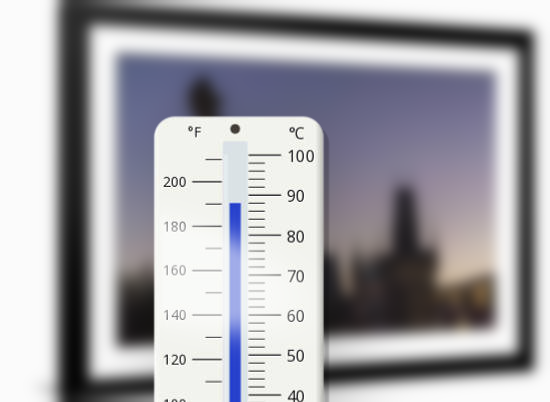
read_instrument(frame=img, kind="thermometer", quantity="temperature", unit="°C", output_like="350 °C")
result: 88 °C
